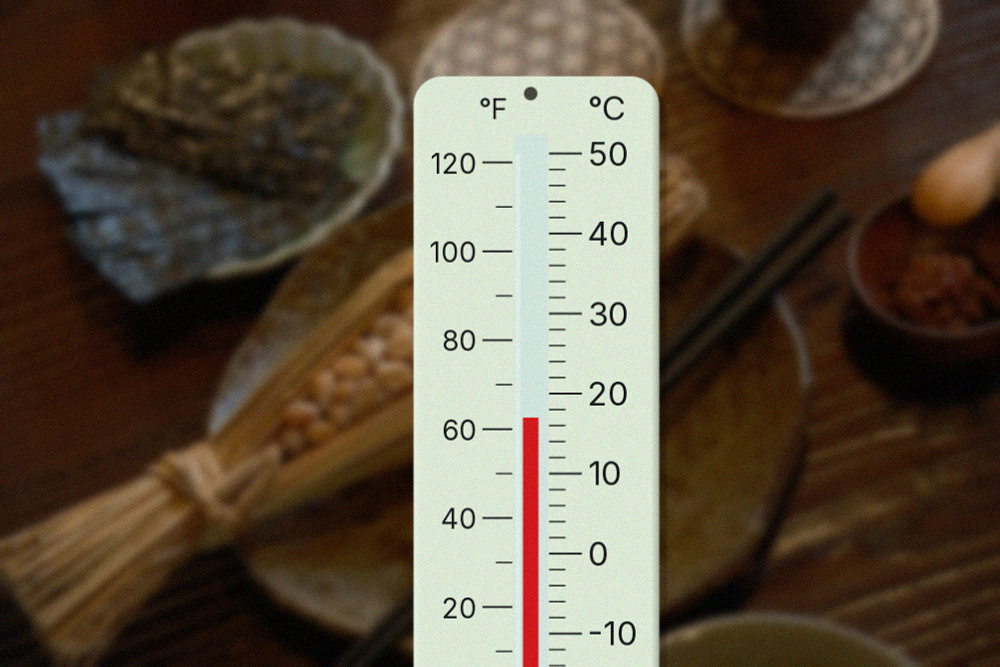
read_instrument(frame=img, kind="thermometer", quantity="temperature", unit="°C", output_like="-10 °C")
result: 17 °C
